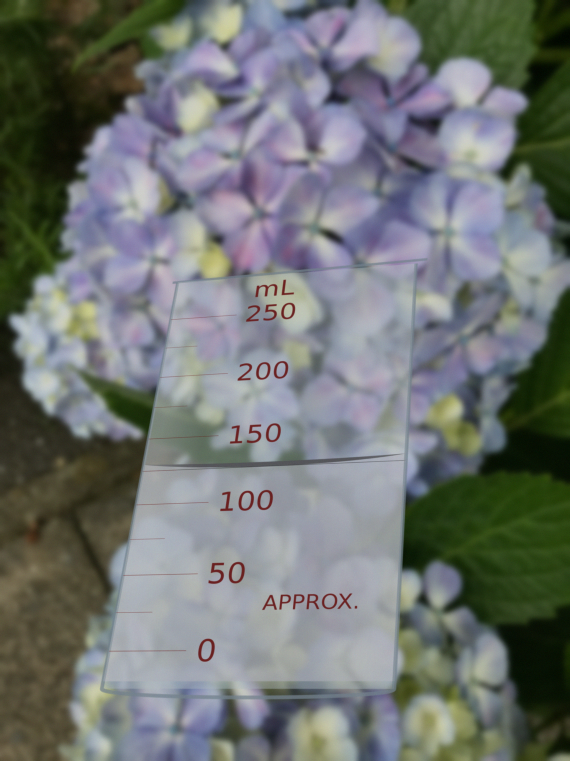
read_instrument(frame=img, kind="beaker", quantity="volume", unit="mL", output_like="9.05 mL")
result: 125 mL
